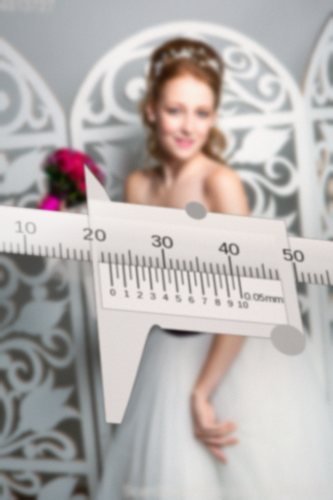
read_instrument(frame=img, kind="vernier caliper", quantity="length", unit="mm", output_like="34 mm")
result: 22.0 mm
